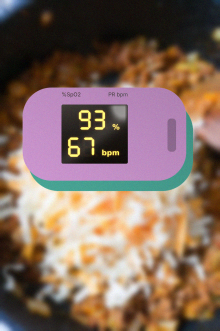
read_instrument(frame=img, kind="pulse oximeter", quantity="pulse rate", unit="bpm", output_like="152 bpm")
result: 67 bpm
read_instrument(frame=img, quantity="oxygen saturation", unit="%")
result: 93 %
